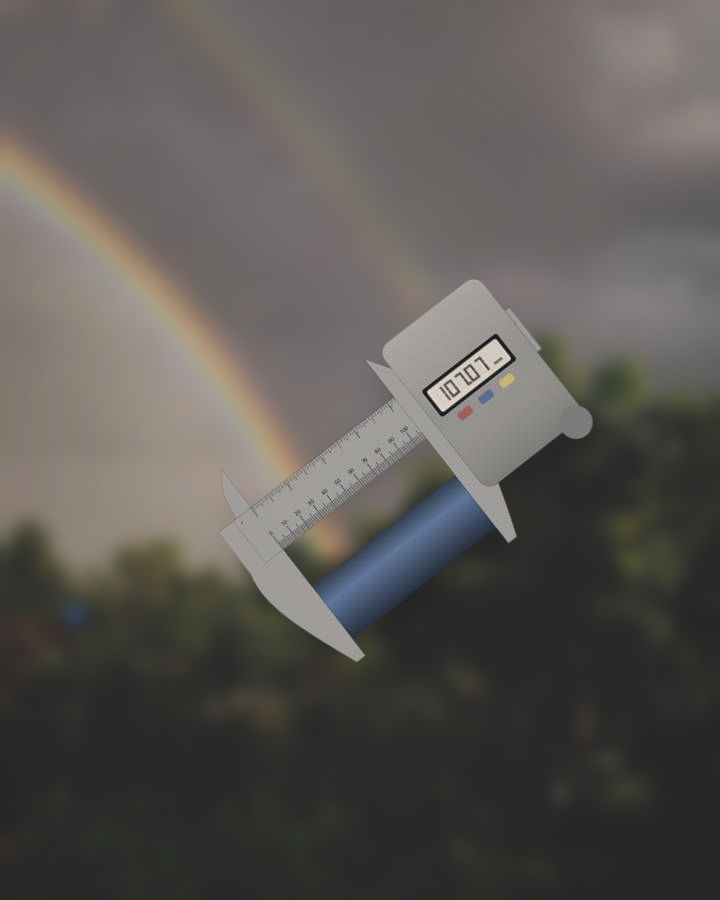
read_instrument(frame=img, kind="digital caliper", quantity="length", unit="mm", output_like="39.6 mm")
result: 107.07 mm
